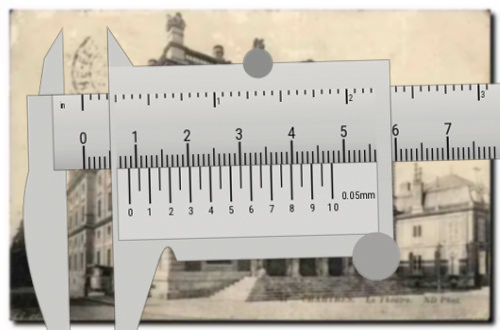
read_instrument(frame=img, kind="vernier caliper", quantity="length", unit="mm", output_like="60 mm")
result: 8.6 mm
